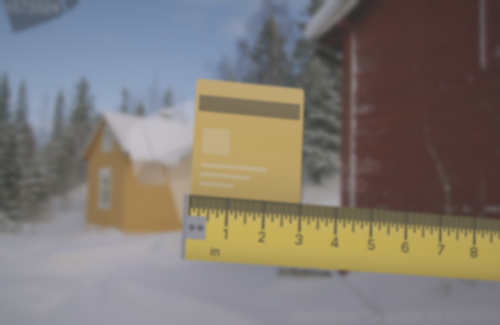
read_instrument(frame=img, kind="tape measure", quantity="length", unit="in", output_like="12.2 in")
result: 3 in
